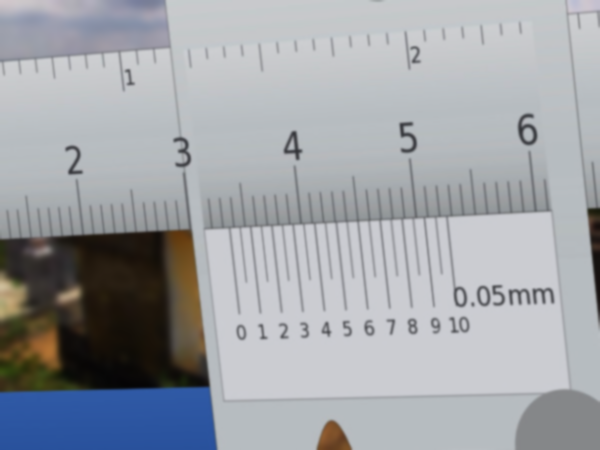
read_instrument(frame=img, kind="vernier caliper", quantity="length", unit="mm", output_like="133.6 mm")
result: 33.6 mm
